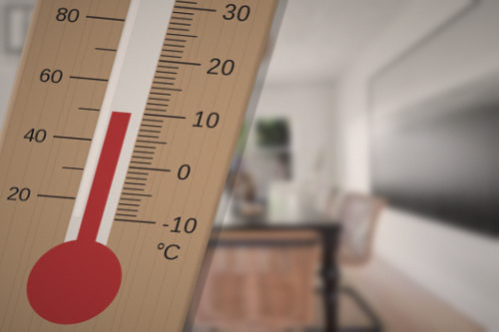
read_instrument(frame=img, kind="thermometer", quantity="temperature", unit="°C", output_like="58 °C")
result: 10 °C
